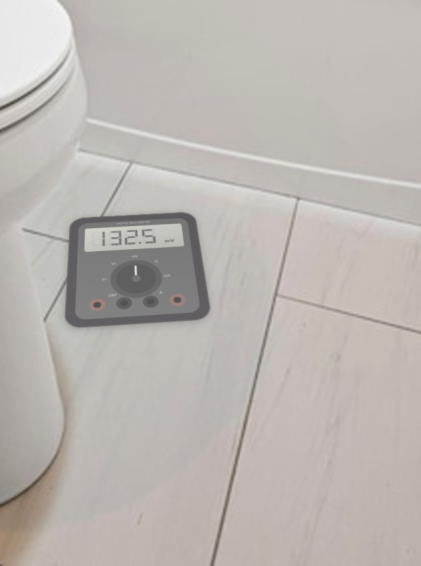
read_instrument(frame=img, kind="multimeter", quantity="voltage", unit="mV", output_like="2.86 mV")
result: 132.5 mV
